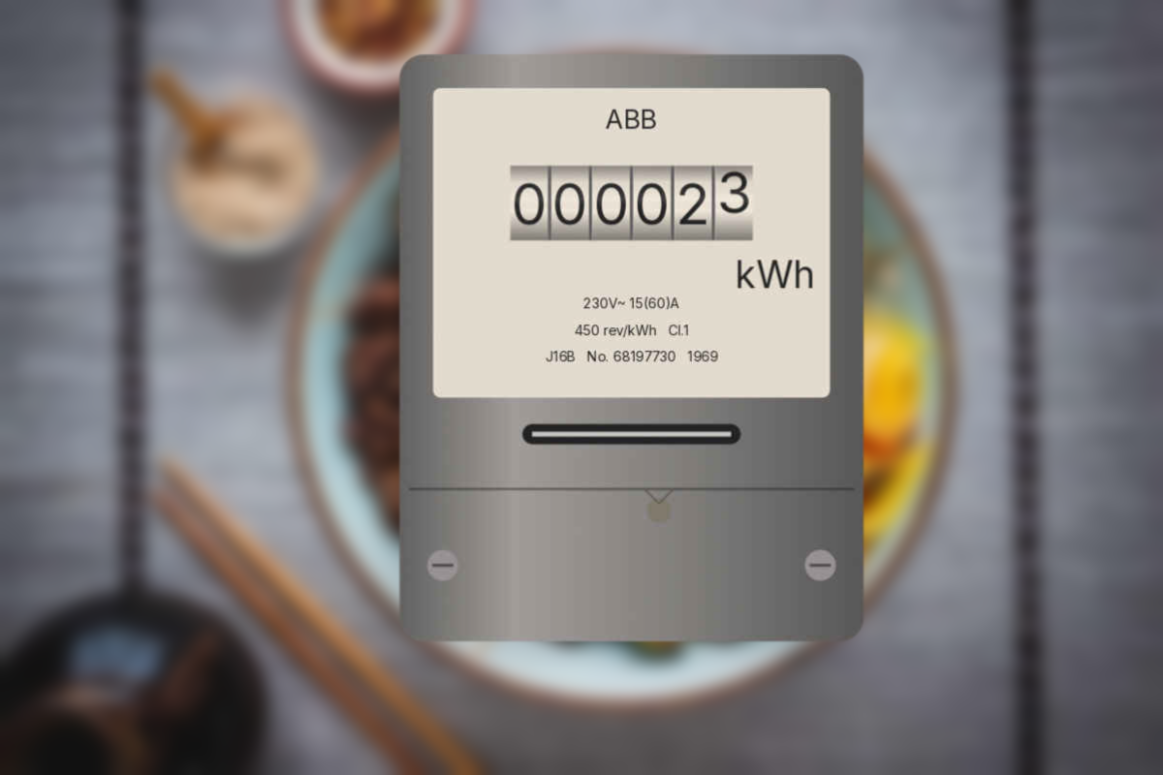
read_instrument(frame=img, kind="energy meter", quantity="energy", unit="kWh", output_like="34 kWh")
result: 23 kWh
